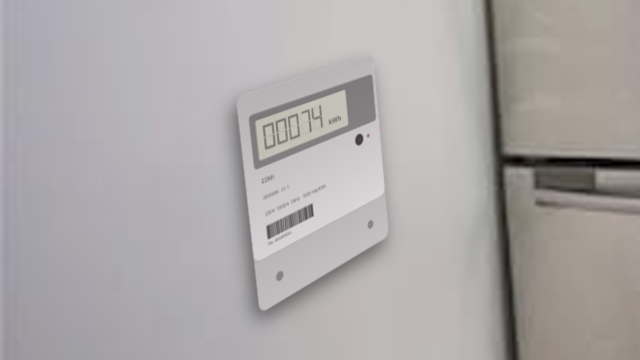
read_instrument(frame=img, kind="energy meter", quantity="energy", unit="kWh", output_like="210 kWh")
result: 74 kWh
